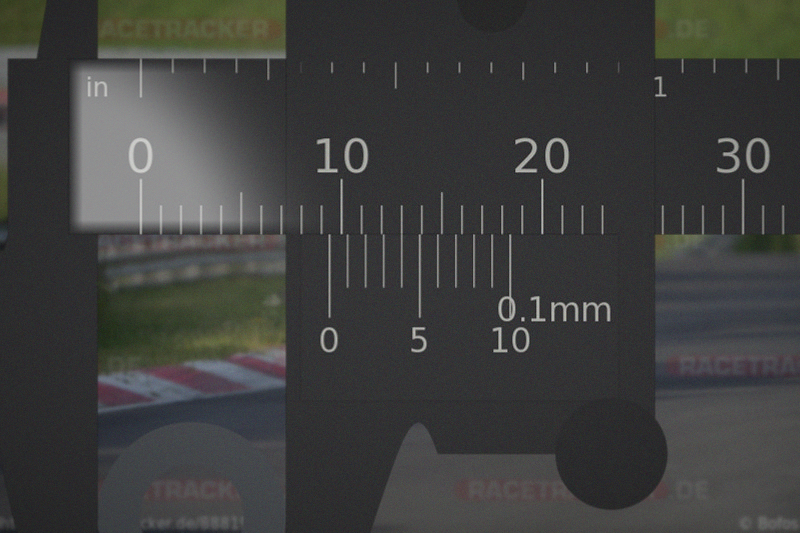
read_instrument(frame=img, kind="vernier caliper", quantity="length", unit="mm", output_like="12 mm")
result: 9.4 mm
